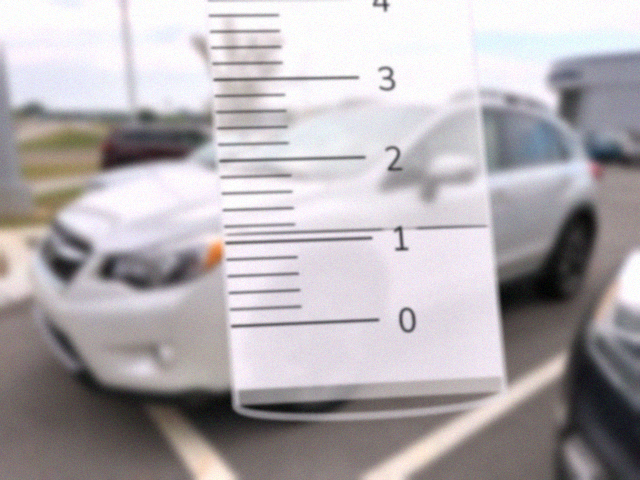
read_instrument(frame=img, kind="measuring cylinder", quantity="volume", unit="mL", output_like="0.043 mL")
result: 1.1 mL
